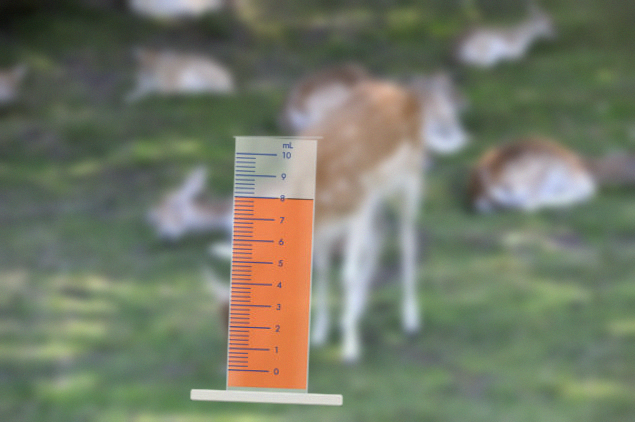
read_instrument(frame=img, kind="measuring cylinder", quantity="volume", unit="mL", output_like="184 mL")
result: 8 mL
